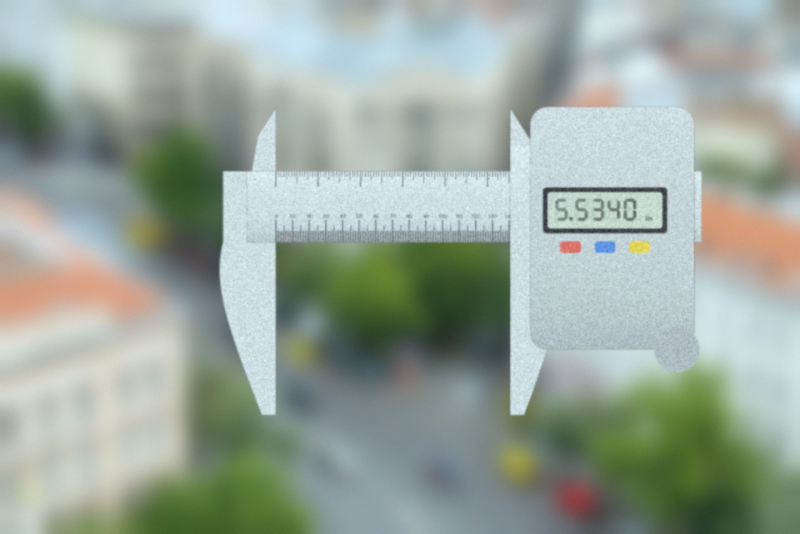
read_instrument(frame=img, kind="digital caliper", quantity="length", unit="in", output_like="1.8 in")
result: 5.5340 in
